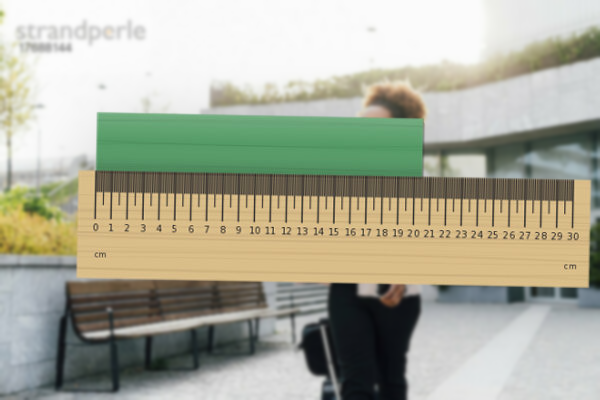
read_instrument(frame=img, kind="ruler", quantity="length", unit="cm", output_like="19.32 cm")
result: 20.5 cm
